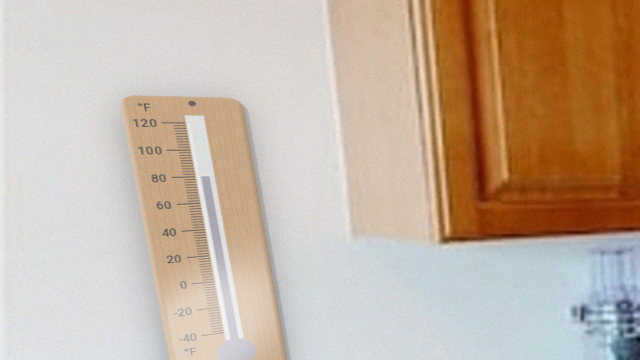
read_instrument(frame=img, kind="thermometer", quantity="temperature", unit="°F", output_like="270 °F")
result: 80 °F
